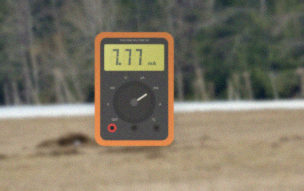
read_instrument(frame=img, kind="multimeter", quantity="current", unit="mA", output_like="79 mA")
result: 7.77 mA
